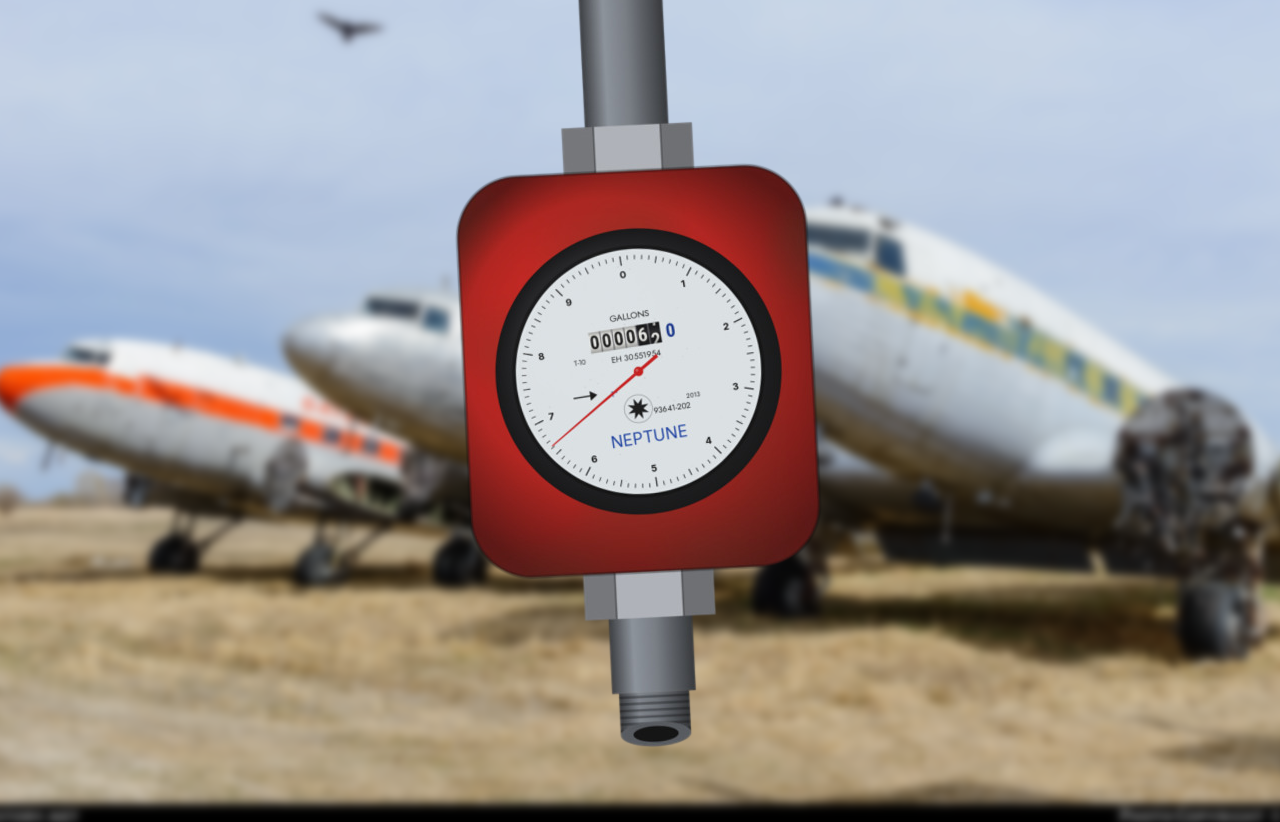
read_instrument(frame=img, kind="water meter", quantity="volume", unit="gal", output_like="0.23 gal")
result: 616.6 gal
